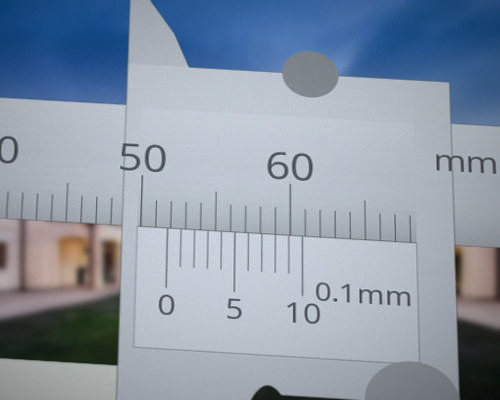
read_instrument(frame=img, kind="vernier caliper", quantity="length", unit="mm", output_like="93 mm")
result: 51.8 mm
